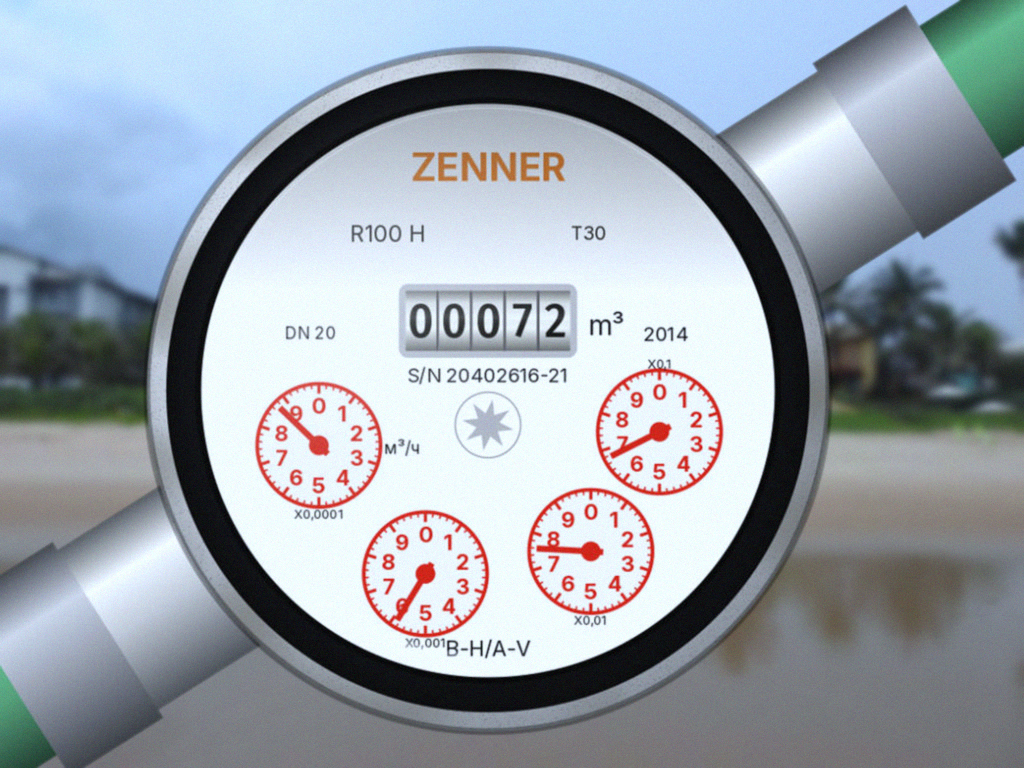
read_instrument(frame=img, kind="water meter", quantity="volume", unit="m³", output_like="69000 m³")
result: 72.6758 m³
